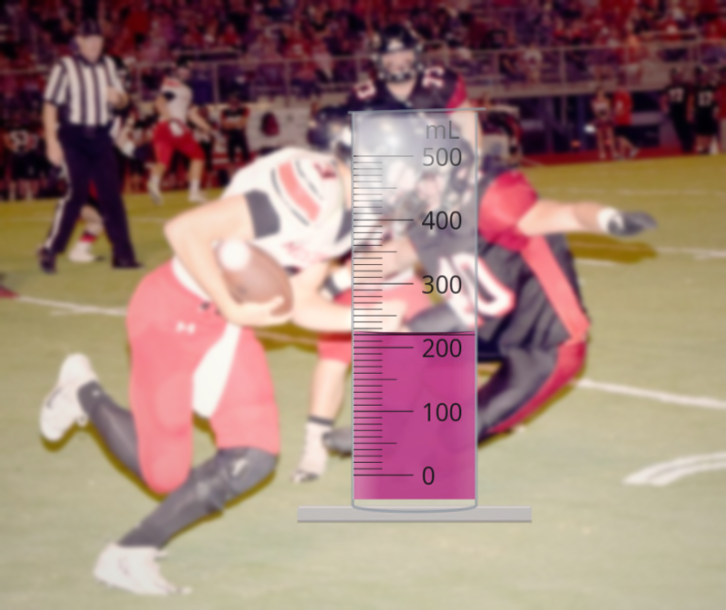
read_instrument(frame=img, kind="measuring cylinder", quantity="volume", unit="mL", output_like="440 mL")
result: 220 mL
